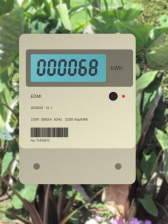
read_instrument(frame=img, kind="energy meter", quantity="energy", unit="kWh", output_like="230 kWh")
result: 68 kWh
